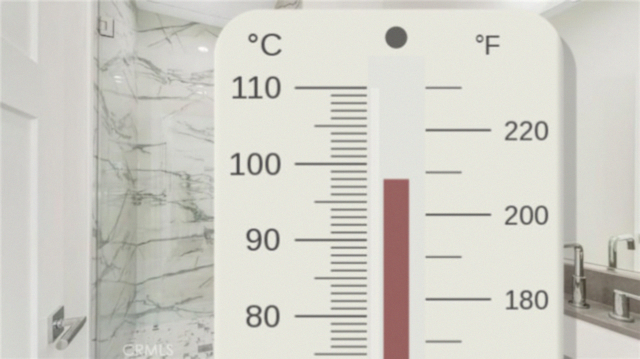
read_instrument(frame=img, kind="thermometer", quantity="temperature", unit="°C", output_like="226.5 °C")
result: 98 °C
